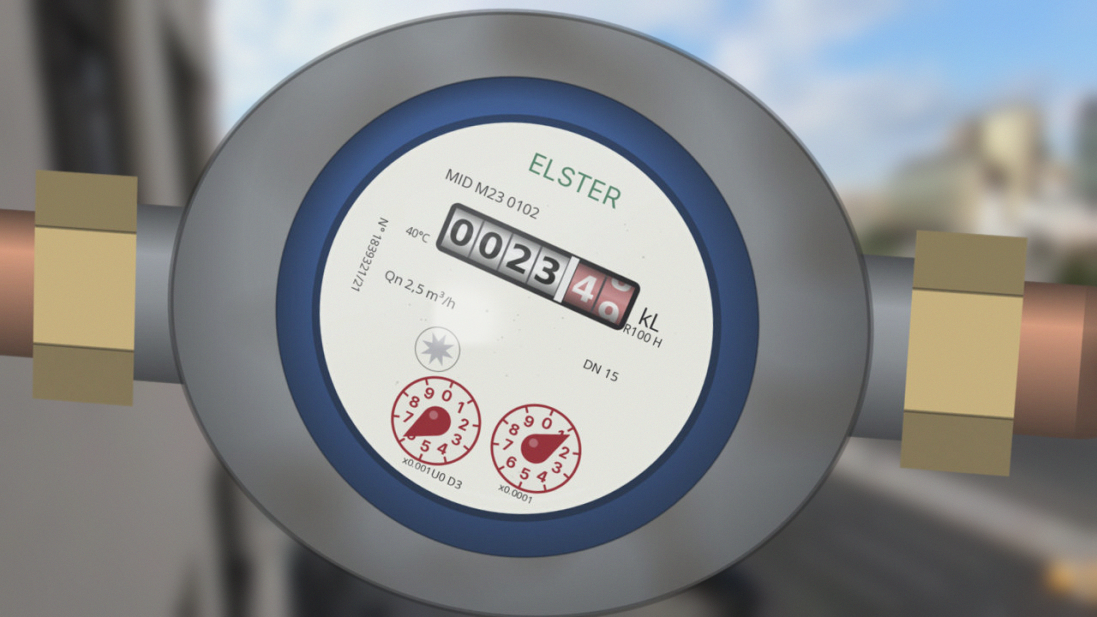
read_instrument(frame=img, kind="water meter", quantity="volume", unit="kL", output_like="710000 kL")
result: 23.4861 kL
